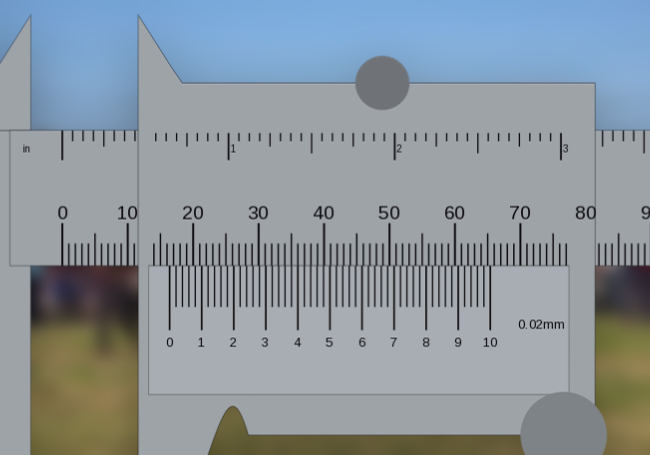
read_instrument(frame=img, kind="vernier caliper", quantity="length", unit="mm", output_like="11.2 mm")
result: 16.4 mm
